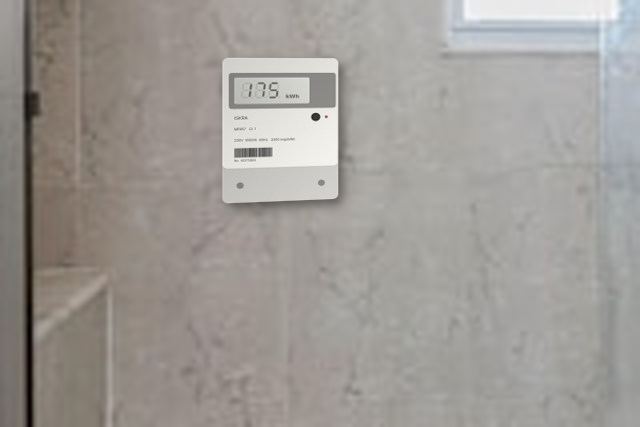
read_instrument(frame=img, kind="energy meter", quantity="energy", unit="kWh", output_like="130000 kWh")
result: 175 kWh
